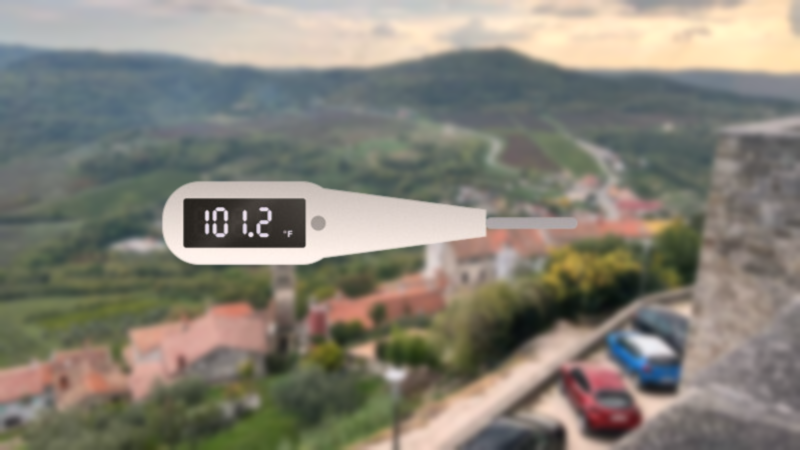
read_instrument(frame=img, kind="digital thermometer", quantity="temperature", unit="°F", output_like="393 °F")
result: 101.2 °F
